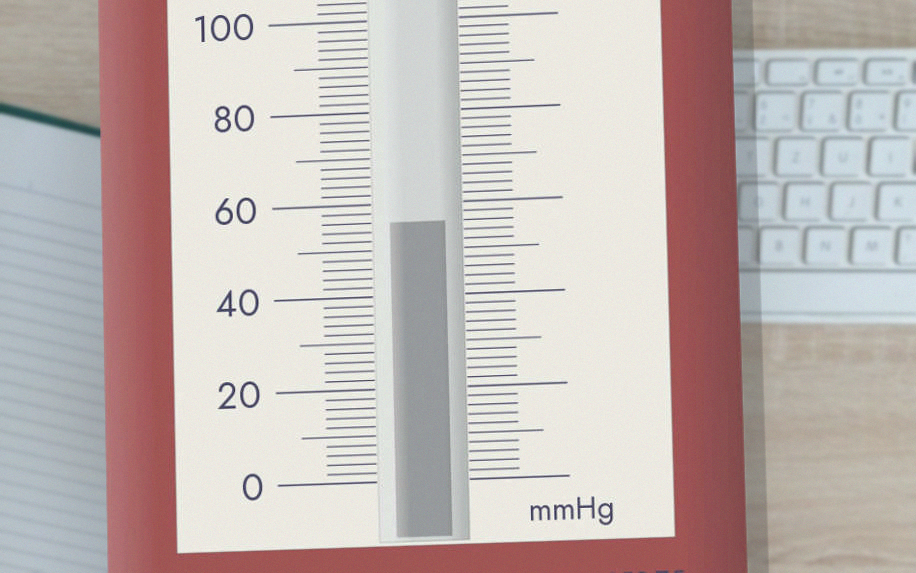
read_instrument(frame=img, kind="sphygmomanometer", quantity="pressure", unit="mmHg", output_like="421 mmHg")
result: 56 mmHg
